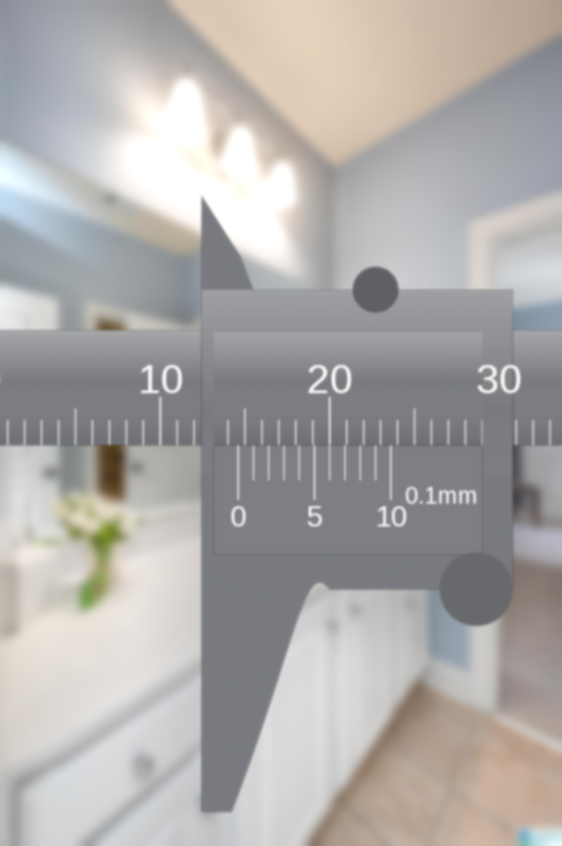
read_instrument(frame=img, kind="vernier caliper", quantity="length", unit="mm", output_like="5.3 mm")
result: 14.6 mm
